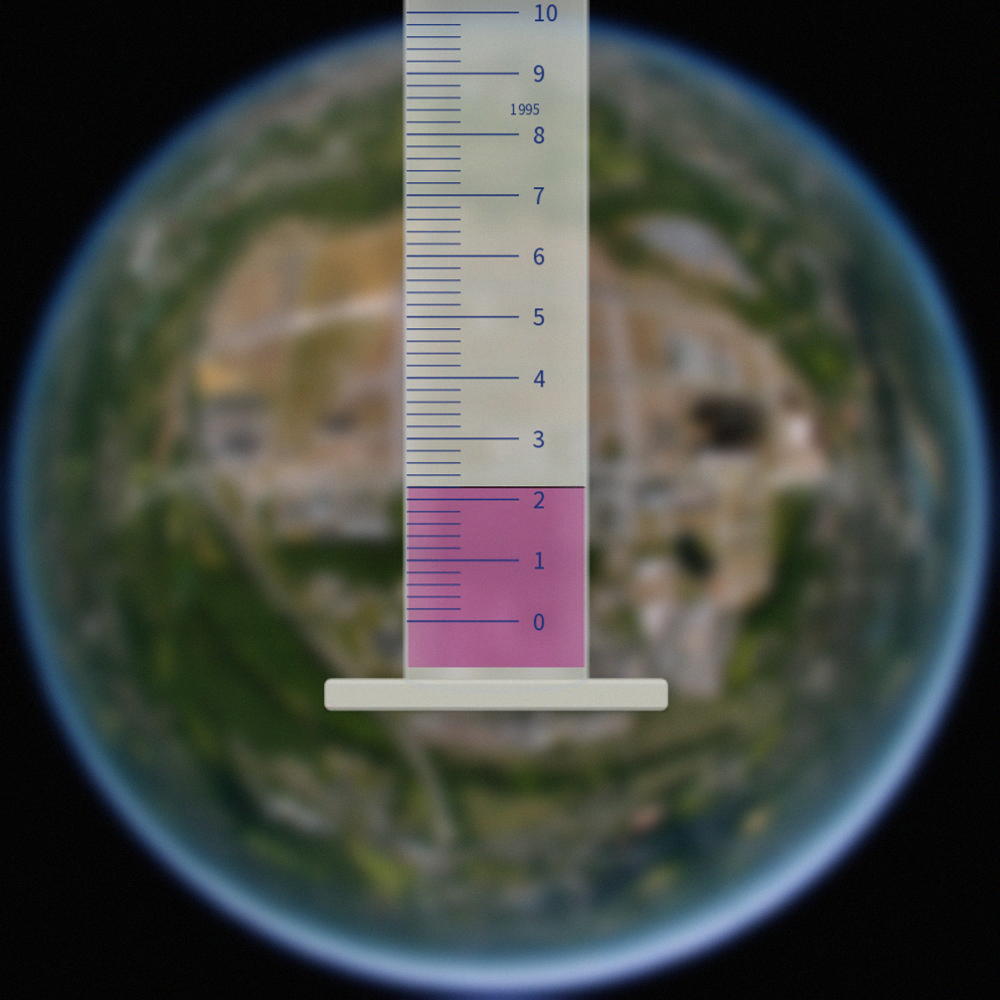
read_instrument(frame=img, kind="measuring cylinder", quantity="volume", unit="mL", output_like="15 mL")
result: 2.2 mL
